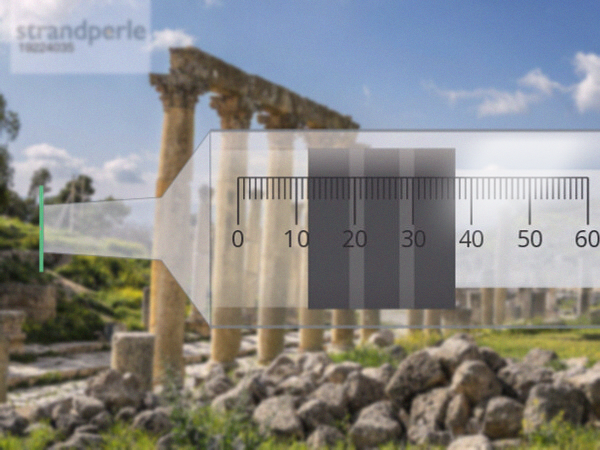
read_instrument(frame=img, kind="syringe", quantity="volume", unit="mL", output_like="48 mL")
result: 12 mL
